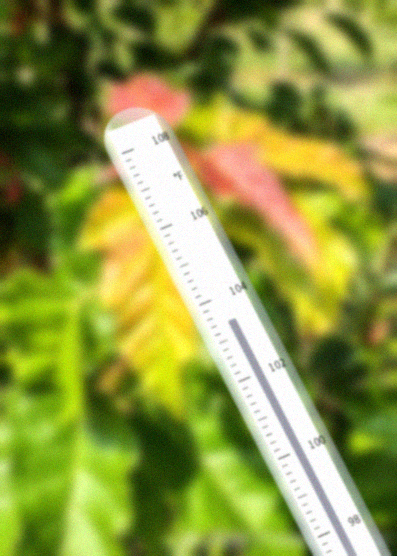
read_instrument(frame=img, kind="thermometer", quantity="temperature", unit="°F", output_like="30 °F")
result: 103.4 °F
